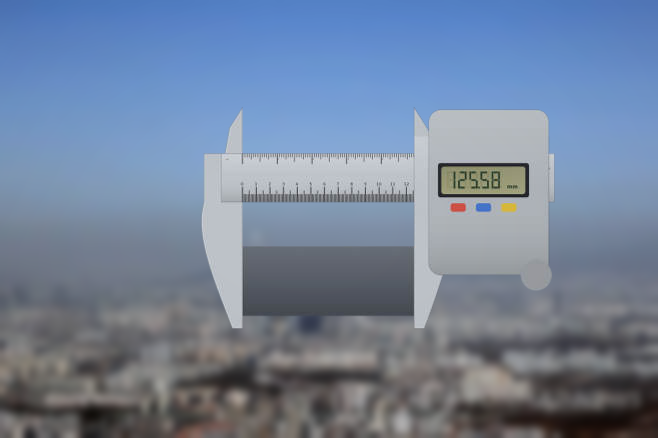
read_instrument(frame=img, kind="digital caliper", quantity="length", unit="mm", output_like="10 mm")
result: 125.58 mm
